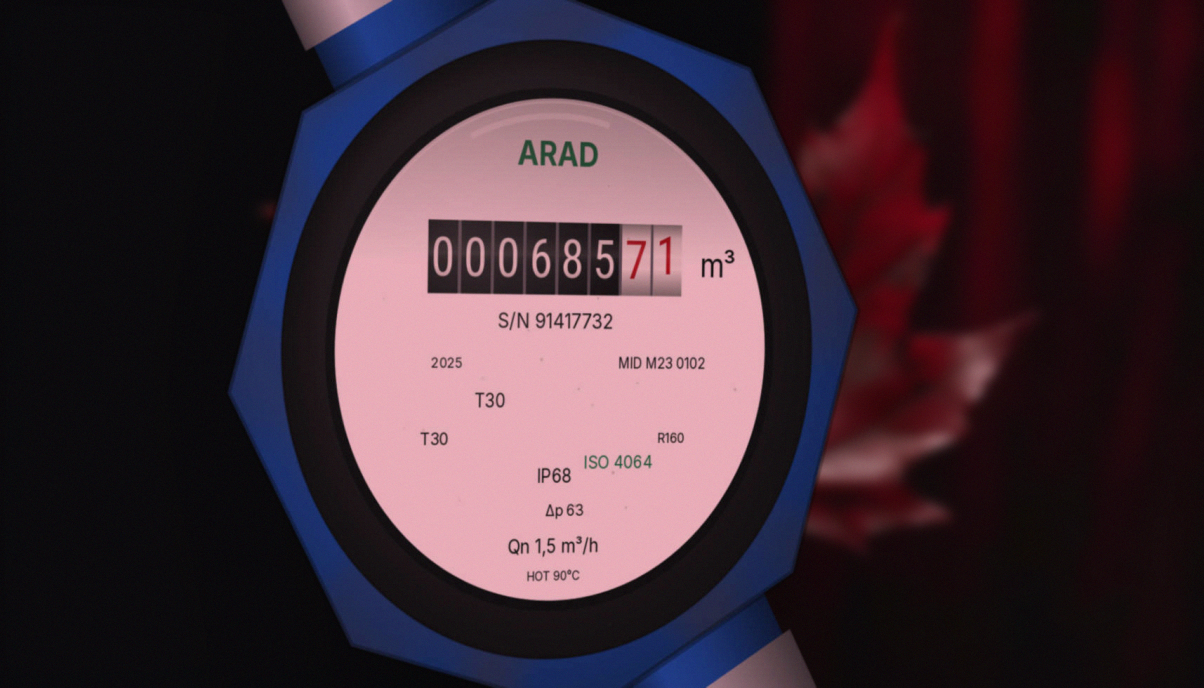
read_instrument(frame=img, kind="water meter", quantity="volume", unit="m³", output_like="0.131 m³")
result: 685.71 m³
